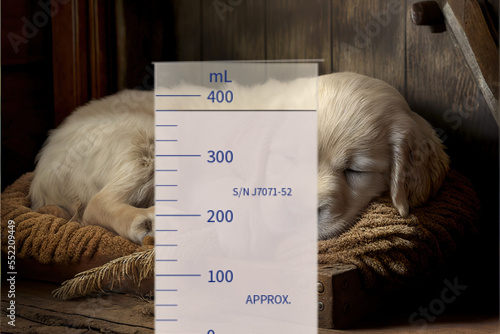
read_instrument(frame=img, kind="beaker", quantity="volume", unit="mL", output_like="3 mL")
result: 375 mL
